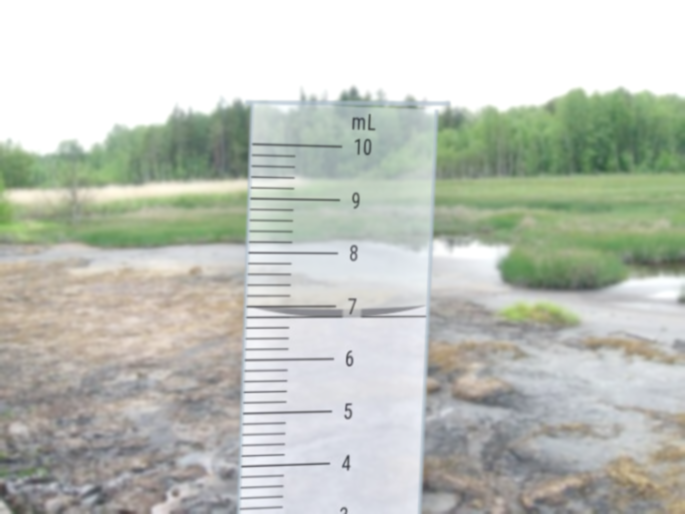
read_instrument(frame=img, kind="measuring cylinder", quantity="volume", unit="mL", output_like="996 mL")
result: 6.8 mL
